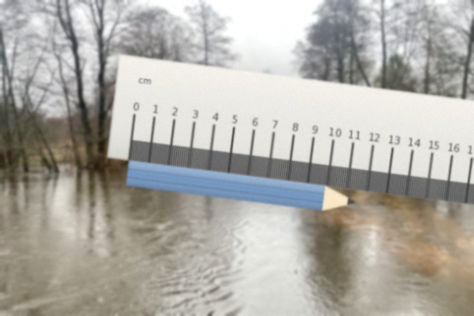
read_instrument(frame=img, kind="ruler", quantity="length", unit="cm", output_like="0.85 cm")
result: 11.5 cm
